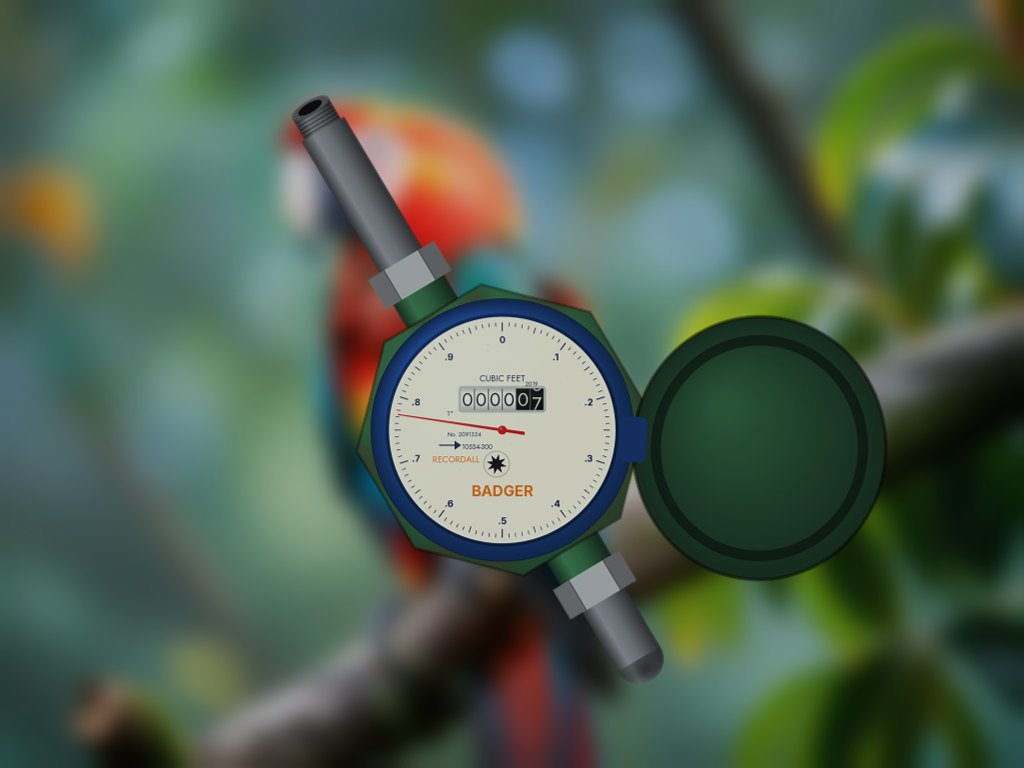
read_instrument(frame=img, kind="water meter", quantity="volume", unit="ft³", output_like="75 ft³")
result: 6.77 ft³
